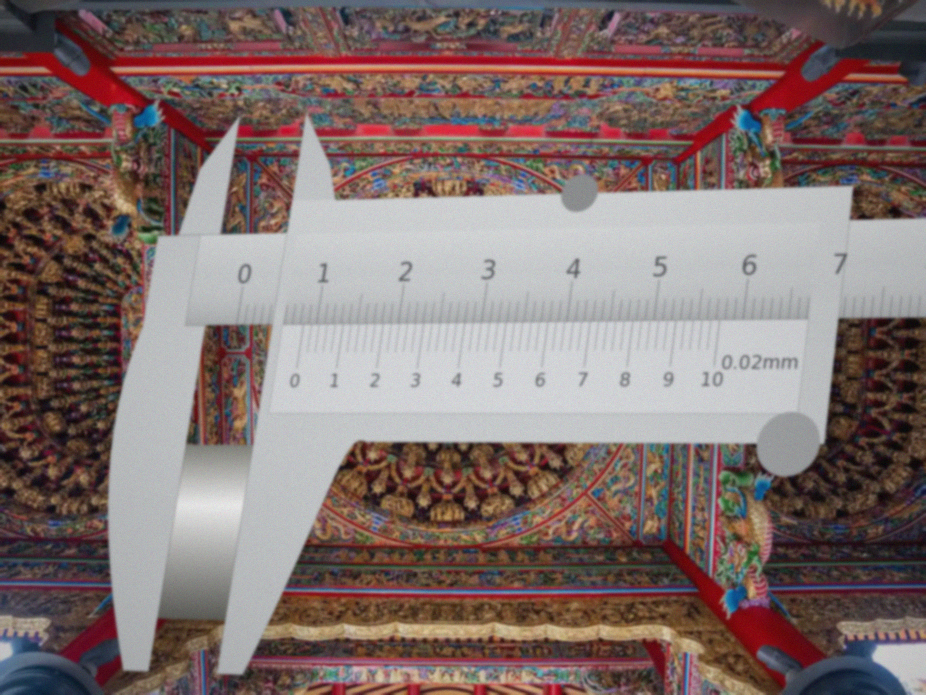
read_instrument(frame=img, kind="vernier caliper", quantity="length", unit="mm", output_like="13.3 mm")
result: 8.4 mm
